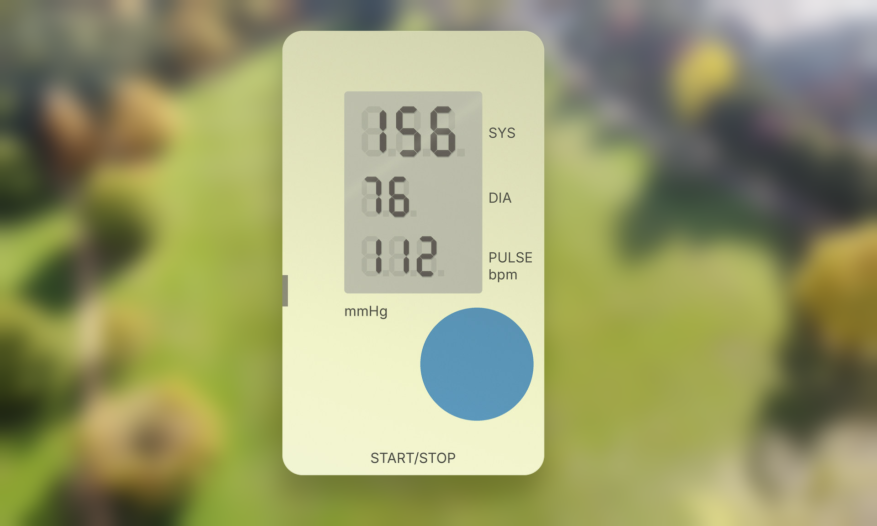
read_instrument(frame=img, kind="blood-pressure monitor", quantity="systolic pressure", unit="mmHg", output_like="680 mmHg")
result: 156 mmHg
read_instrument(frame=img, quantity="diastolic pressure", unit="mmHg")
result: 76 mmHg
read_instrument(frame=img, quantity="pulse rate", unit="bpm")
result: 112 bpm
